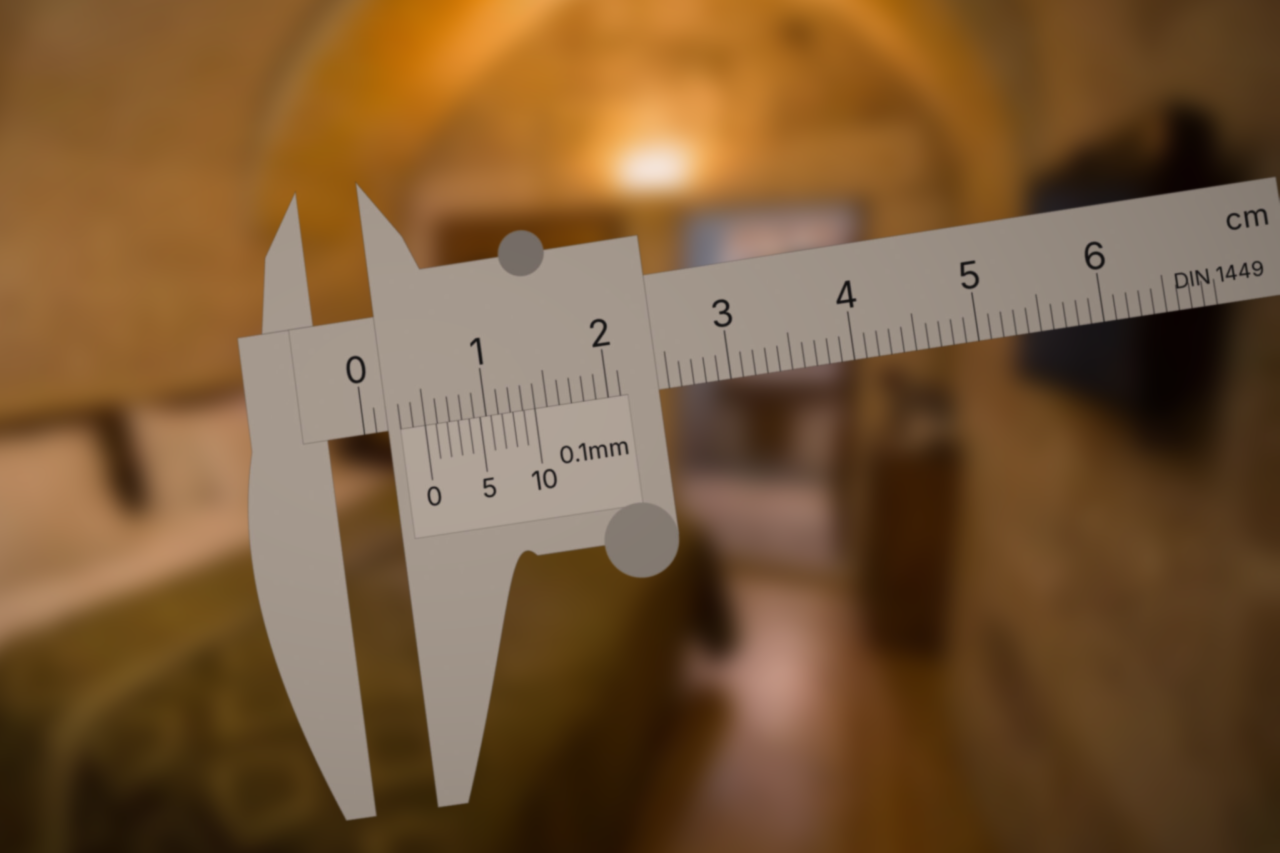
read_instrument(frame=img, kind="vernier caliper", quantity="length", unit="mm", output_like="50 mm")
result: 5.0 mm
